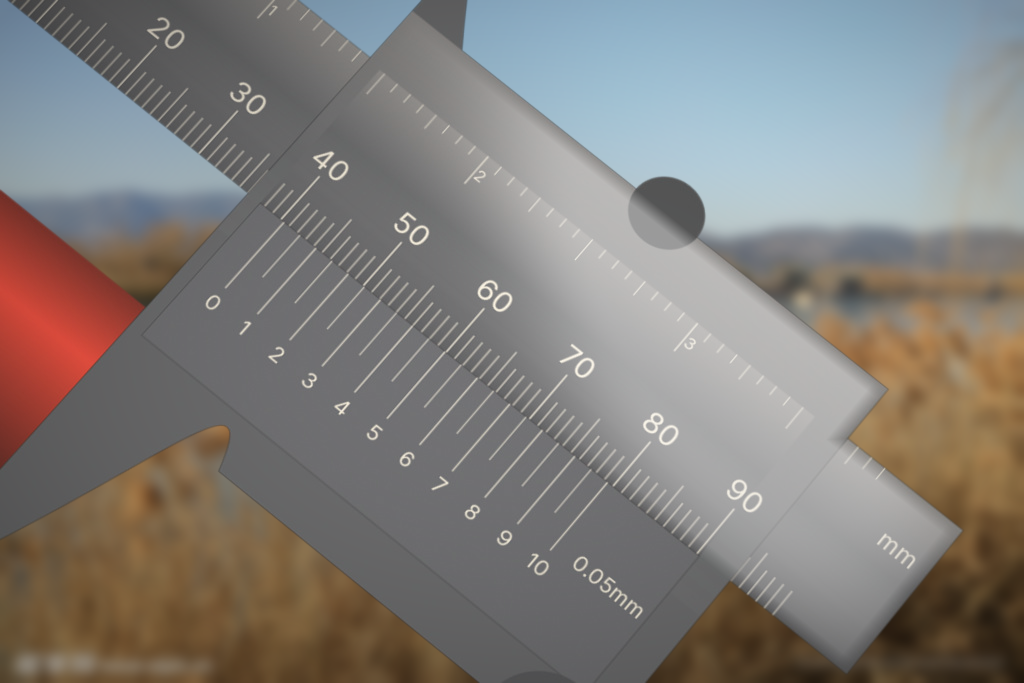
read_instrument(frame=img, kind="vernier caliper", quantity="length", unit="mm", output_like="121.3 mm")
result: 40.4 mm
